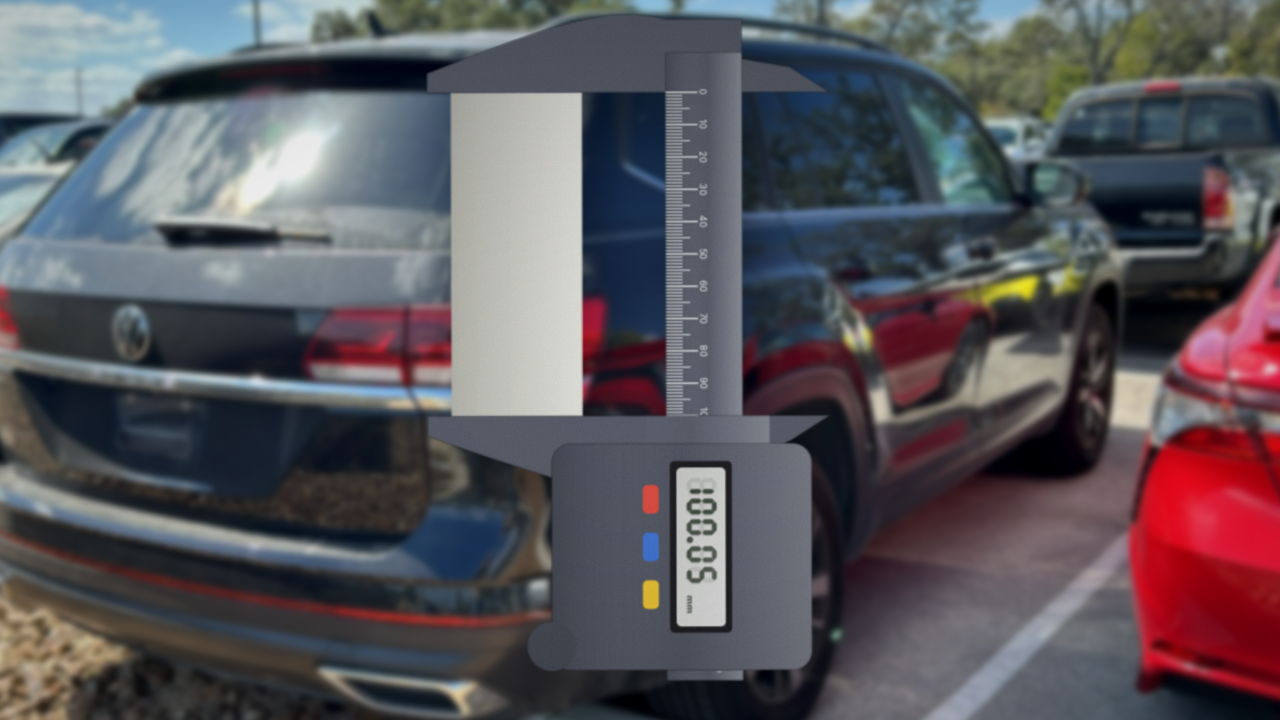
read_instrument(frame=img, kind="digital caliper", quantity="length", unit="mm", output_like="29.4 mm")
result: 100.05 mm
